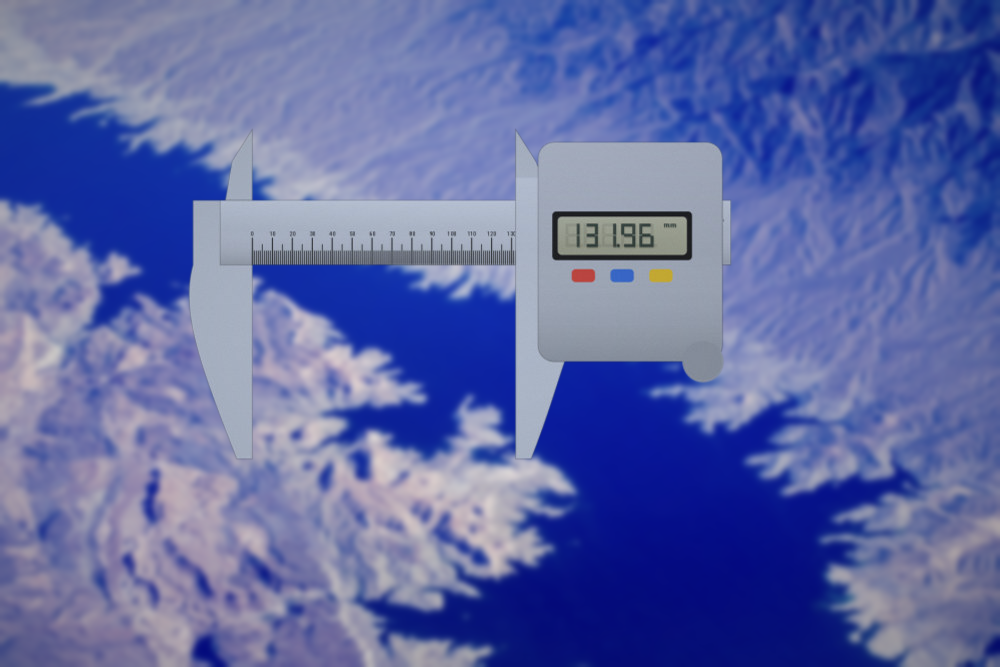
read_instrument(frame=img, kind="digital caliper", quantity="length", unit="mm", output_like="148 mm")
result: 131.96 mm
